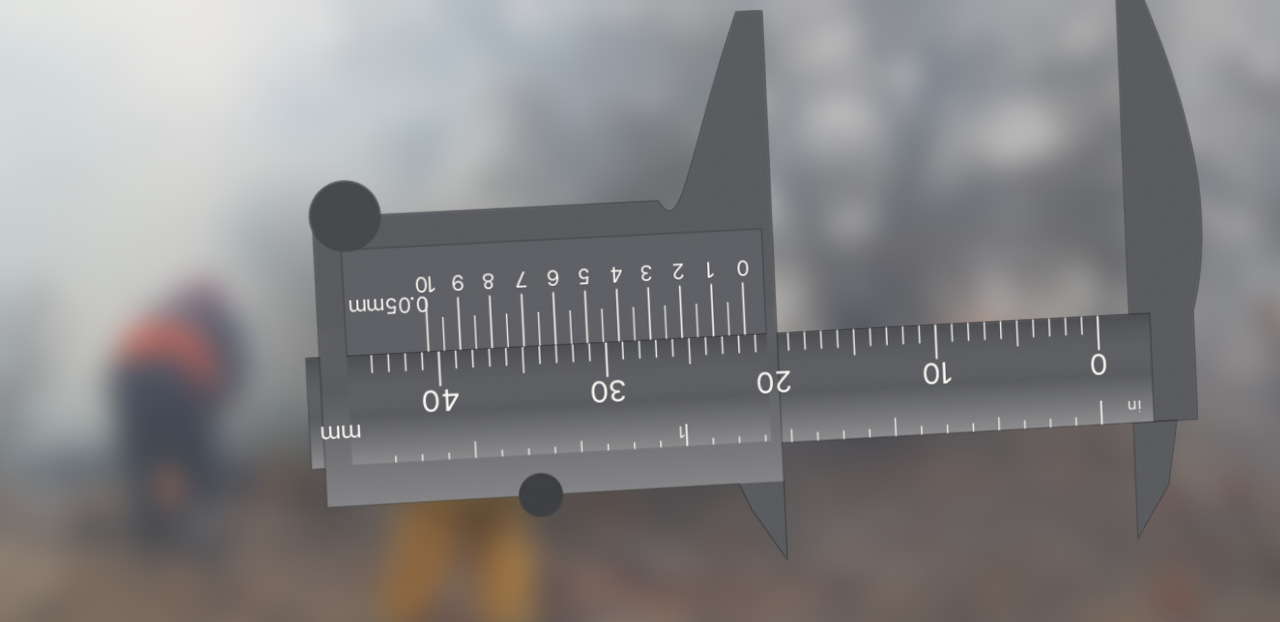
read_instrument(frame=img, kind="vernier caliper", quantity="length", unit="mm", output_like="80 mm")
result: 21.6 mm
